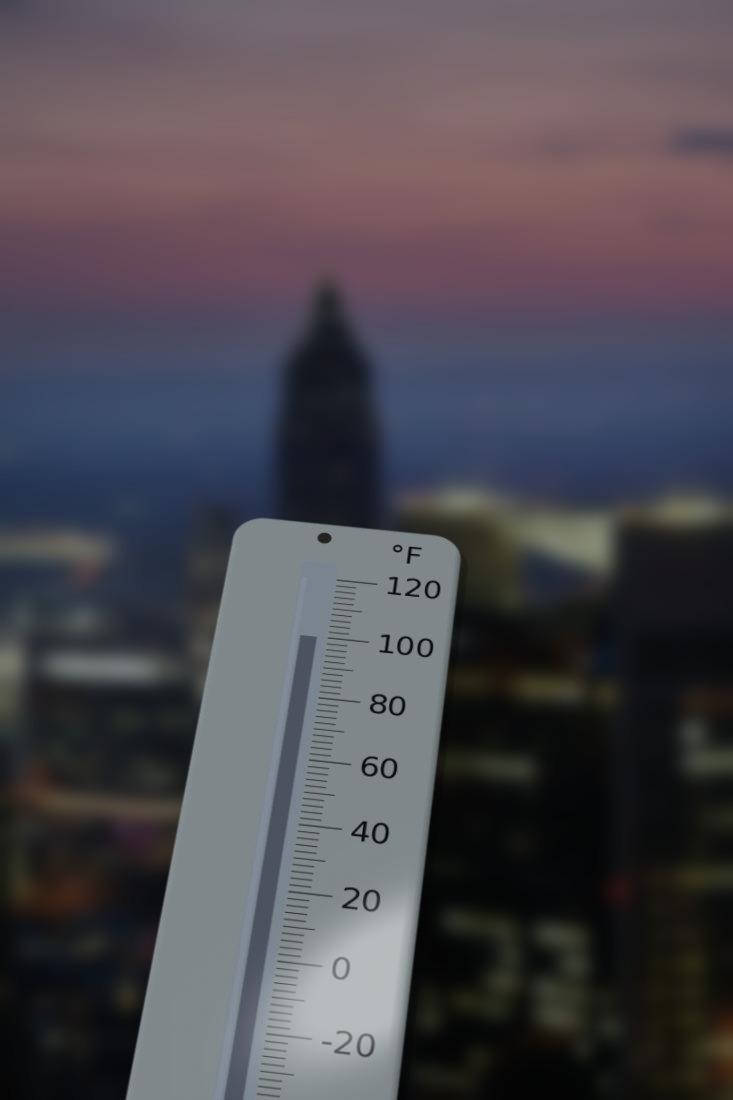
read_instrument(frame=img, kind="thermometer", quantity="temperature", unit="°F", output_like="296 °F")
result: 100 °F
